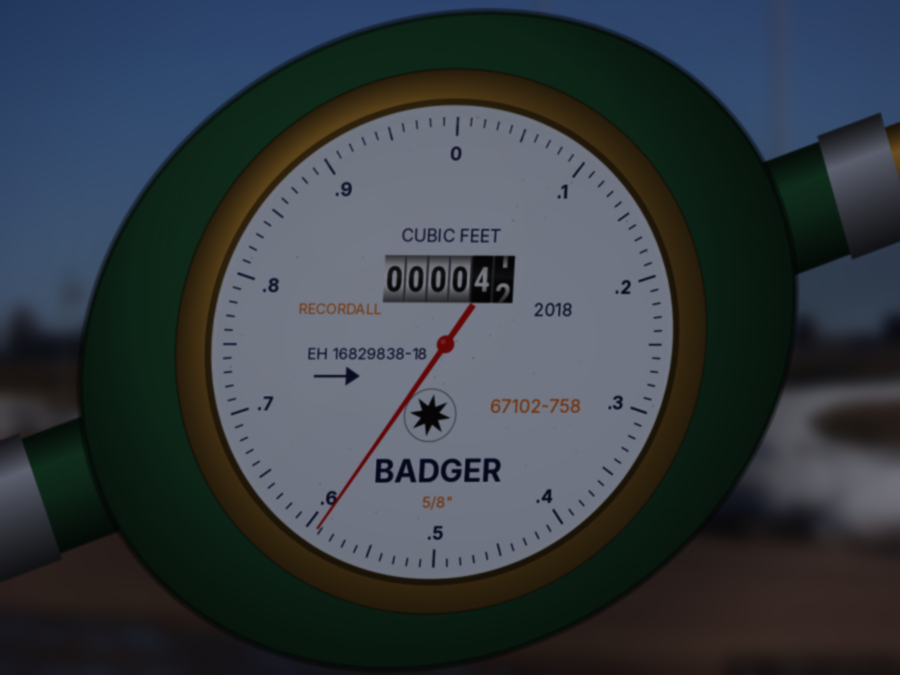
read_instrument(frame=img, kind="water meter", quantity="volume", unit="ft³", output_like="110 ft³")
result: 41.59 ft³
